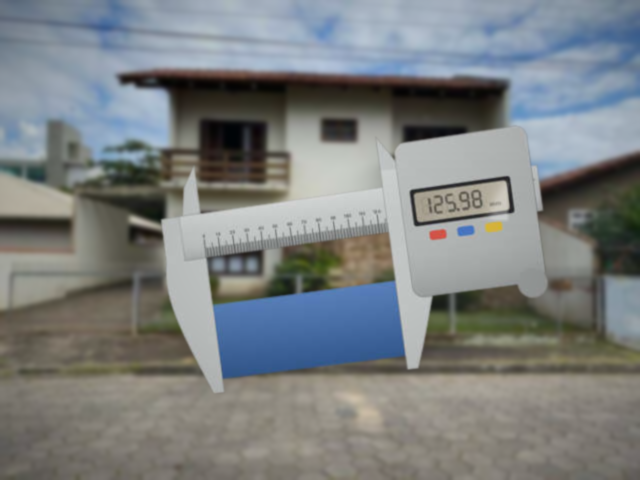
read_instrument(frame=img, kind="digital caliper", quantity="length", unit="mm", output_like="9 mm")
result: 125.98 mm
